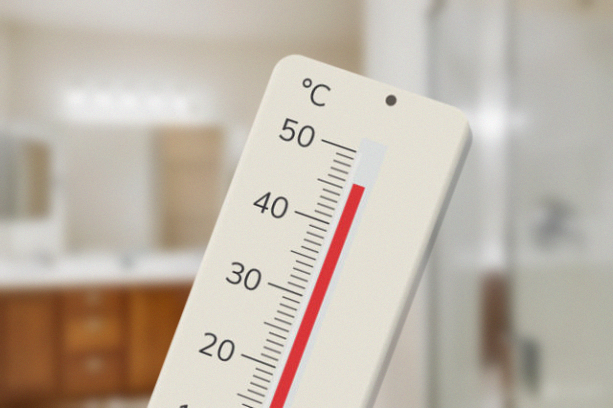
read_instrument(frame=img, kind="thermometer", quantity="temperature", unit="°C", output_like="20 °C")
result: 46 °C
